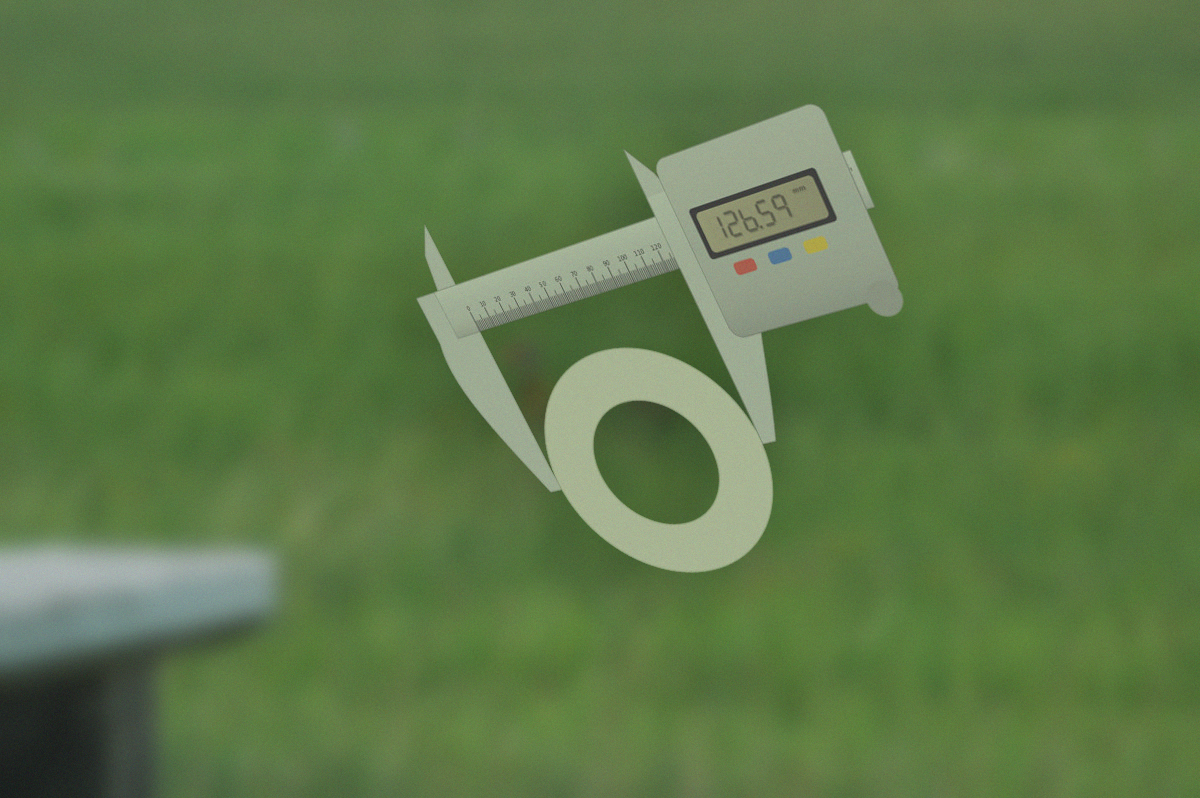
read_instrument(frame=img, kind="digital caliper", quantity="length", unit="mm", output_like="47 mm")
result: 126.59 mm
